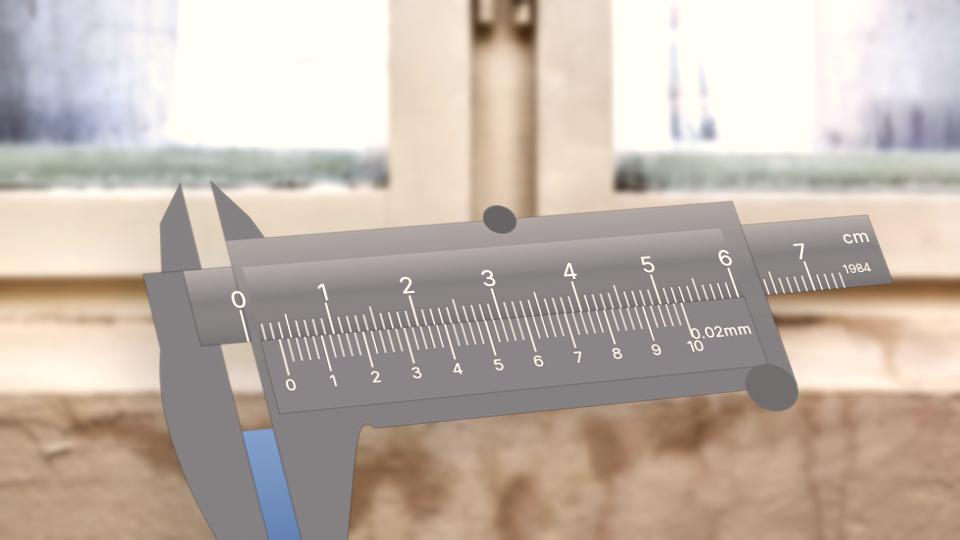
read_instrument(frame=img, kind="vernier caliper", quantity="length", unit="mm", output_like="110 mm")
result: 3.6 mm
